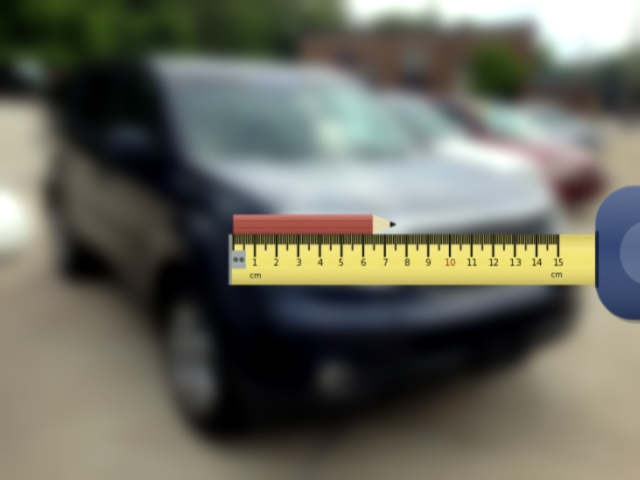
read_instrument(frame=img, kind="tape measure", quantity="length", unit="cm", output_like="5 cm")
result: 7.5 cm
